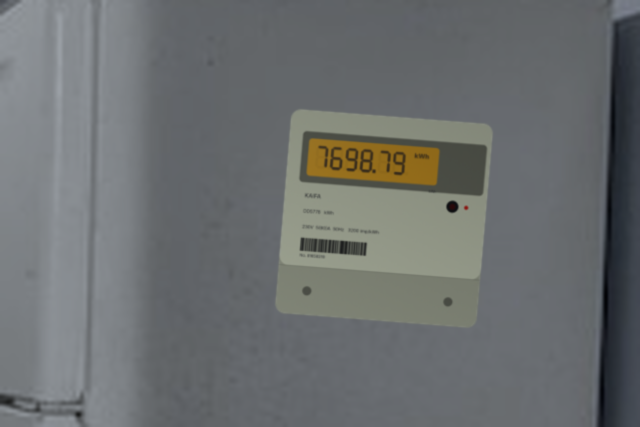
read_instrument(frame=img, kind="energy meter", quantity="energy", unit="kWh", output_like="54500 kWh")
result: 7698.79 kWh
